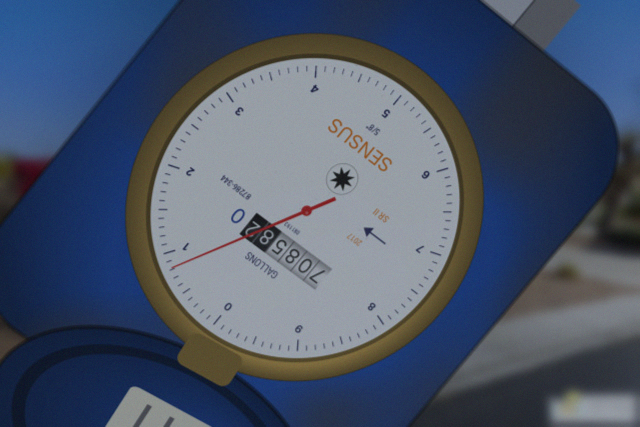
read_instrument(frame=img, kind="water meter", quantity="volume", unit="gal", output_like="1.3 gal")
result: 7085820.8 gal
